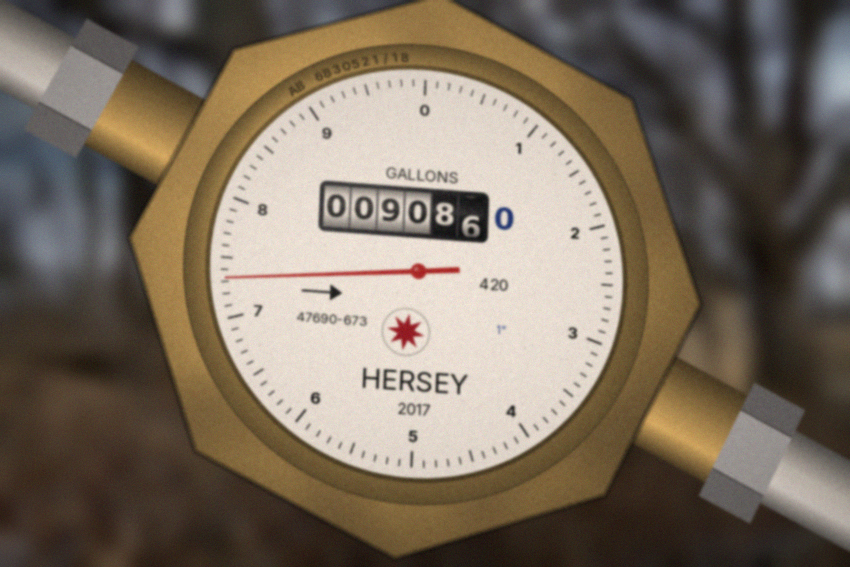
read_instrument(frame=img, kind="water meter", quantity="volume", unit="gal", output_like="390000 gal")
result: 90857.3 gal
